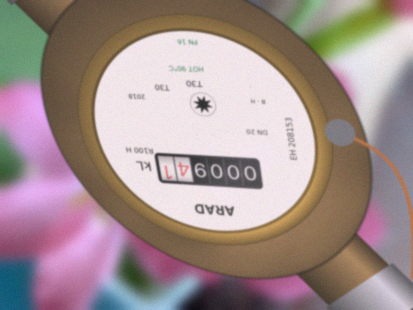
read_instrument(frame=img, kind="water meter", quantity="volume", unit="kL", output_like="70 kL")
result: 9.41 kL
